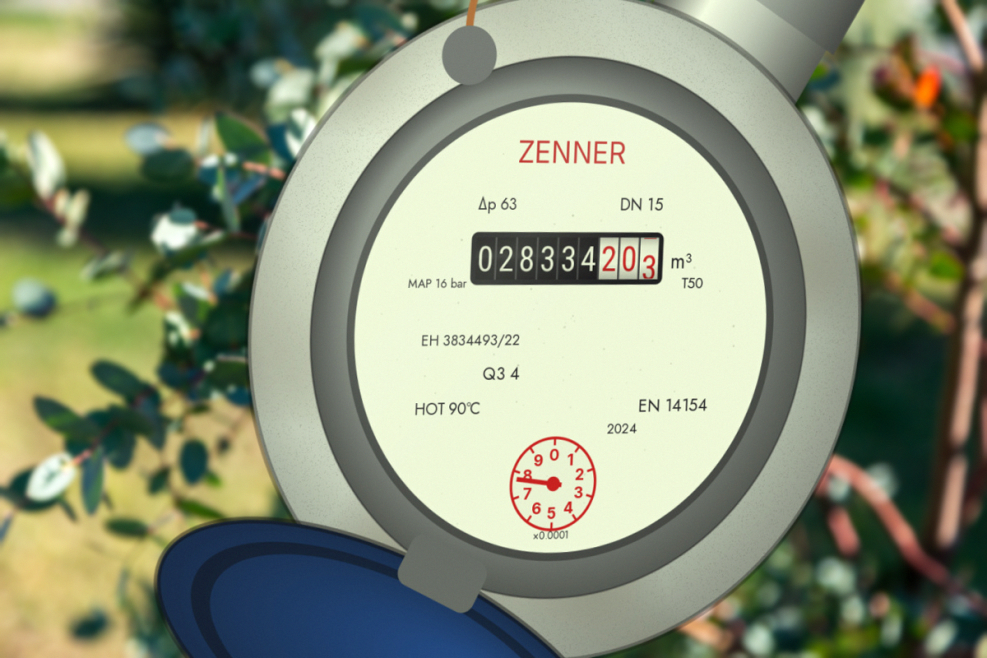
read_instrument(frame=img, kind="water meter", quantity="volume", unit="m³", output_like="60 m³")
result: 28334.2027 m³
